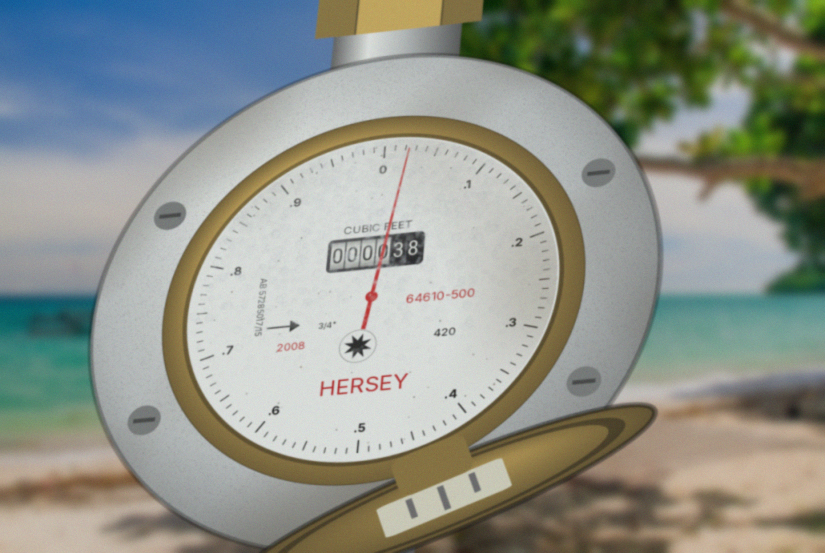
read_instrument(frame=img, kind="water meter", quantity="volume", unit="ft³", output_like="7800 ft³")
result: 38.02 ft³
